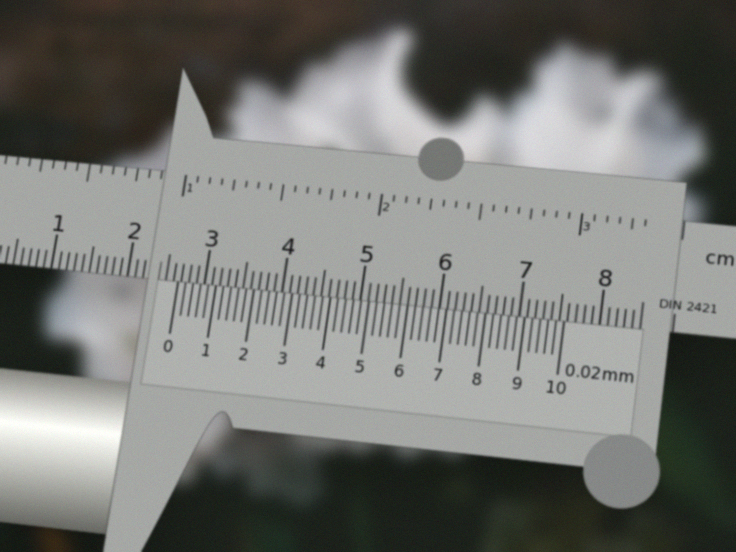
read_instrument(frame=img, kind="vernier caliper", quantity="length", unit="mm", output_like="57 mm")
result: 26.6 mm
